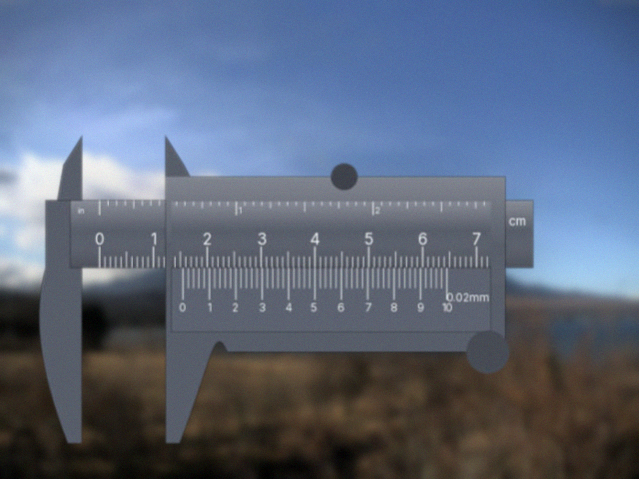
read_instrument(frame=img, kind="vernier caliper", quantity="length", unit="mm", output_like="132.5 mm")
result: 15.5 mm
